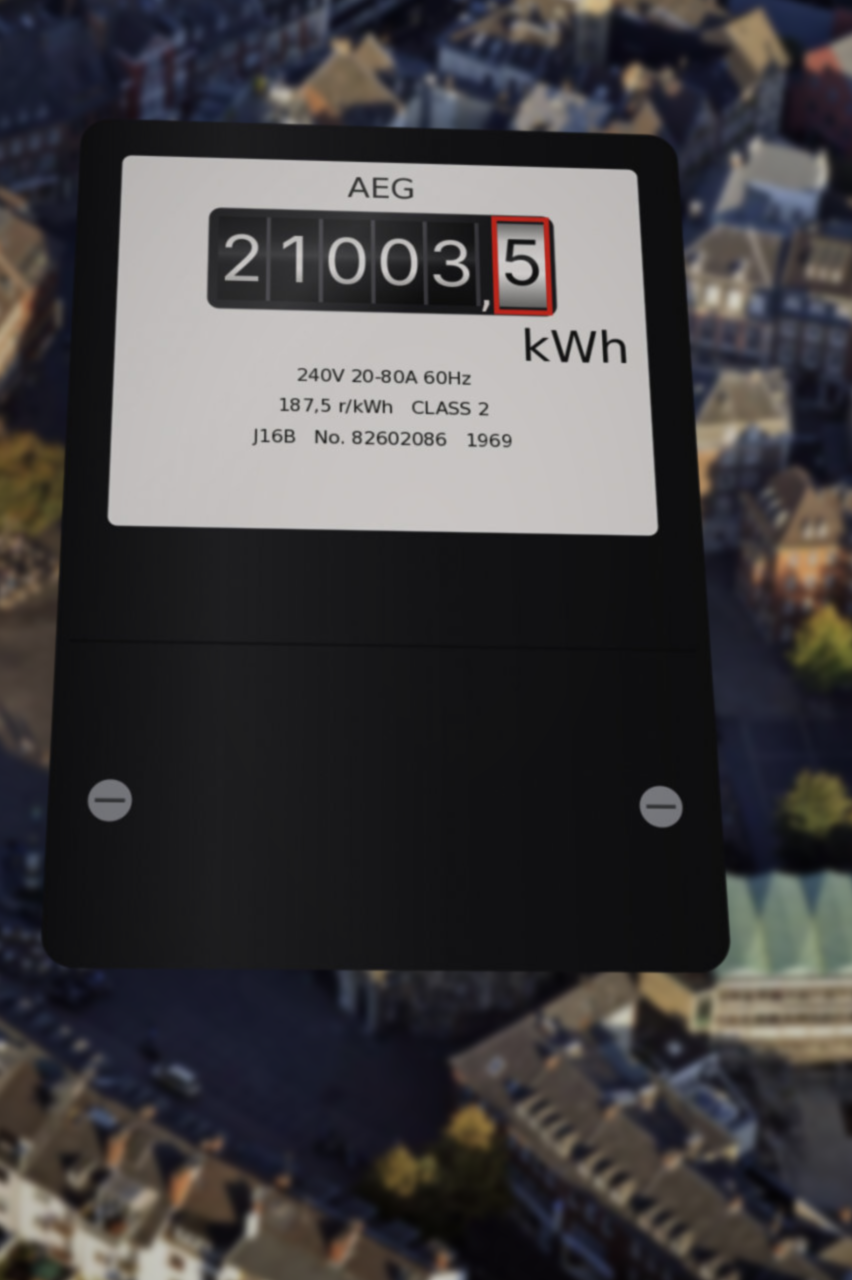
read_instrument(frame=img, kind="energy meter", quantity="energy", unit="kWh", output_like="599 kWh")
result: 21003.5 kWh
